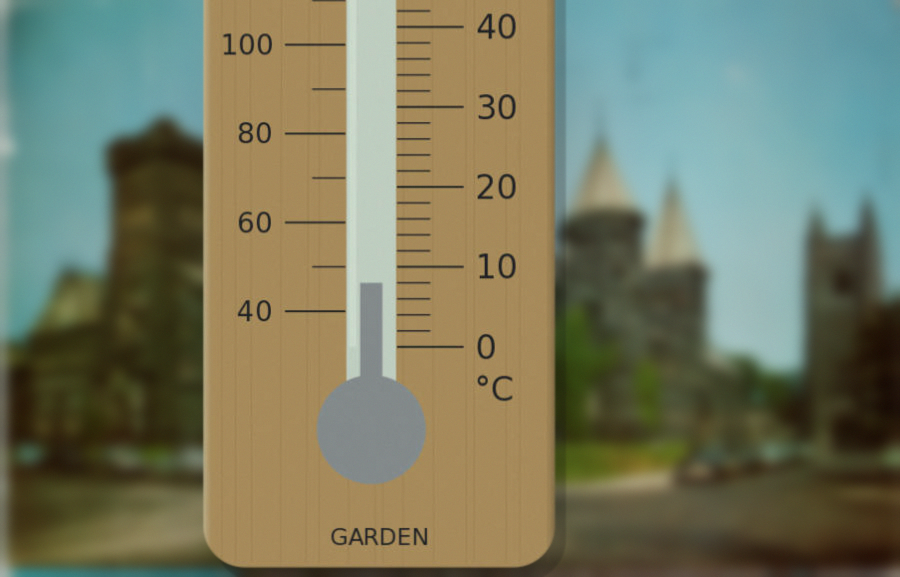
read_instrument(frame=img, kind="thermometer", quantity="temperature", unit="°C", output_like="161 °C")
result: 8 °C
